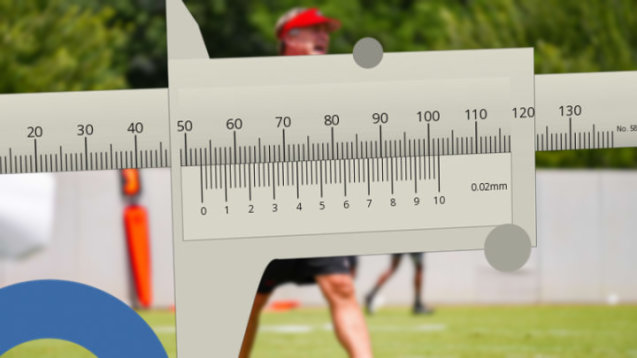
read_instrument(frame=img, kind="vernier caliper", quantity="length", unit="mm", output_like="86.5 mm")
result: 53.0 mm
